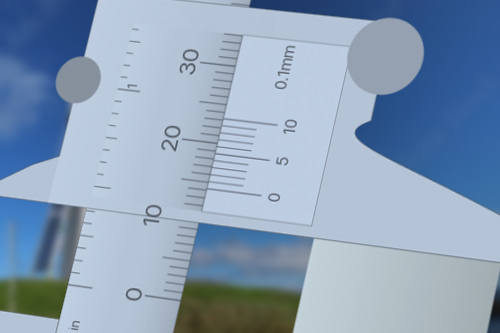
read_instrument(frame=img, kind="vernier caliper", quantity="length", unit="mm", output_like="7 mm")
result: 14.2 mm
